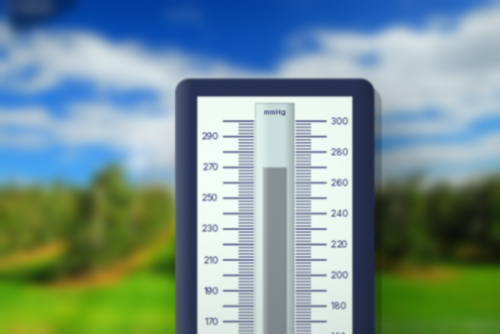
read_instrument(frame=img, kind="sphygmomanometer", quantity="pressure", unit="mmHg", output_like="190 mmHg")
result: 270 mmHg
